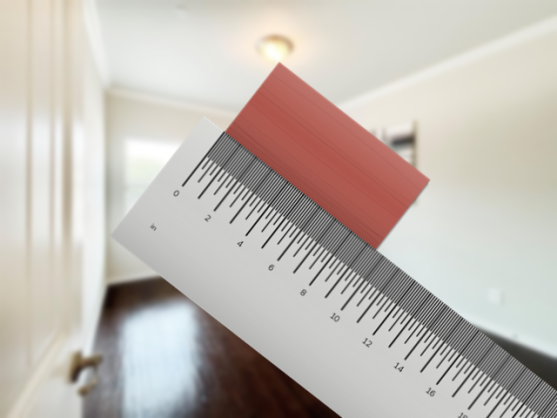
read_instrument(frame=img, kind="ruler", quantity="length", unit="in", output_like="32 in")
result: 9.5 in
